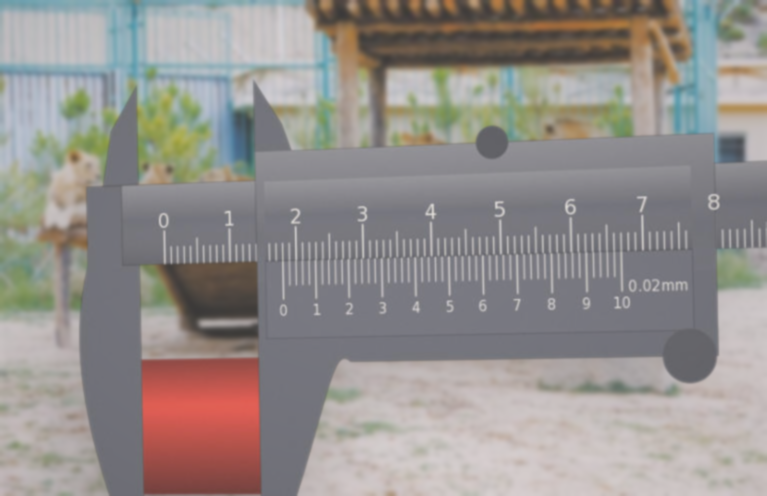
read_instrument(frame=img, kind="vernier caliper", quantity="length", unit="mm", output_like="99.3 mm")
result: 18.0 mm
